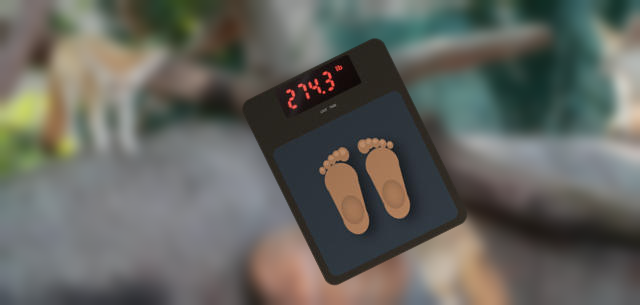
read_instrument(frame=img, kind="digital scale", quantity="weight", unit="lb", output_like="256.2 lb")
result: 274.3 lb
